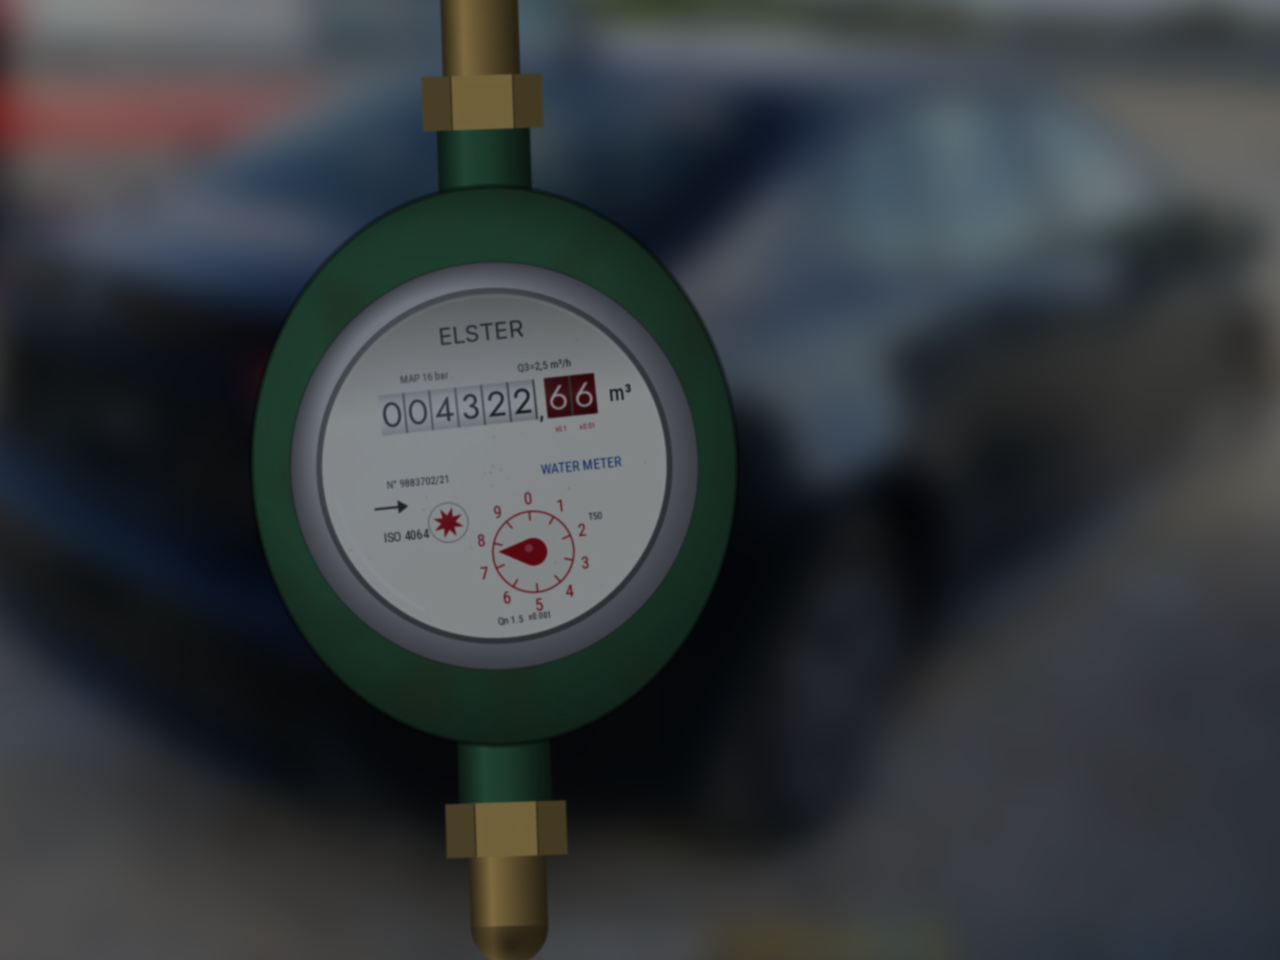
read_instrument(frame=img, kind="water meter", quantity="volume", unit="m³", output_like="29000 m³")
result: 4322.667 m³
